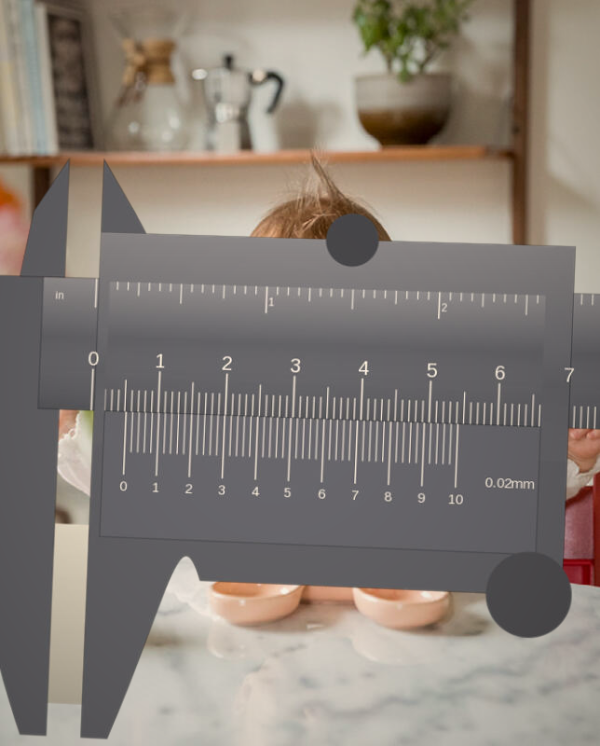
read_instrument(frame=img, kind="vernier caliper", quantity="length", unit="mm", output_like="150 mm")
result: 5.2 mm
